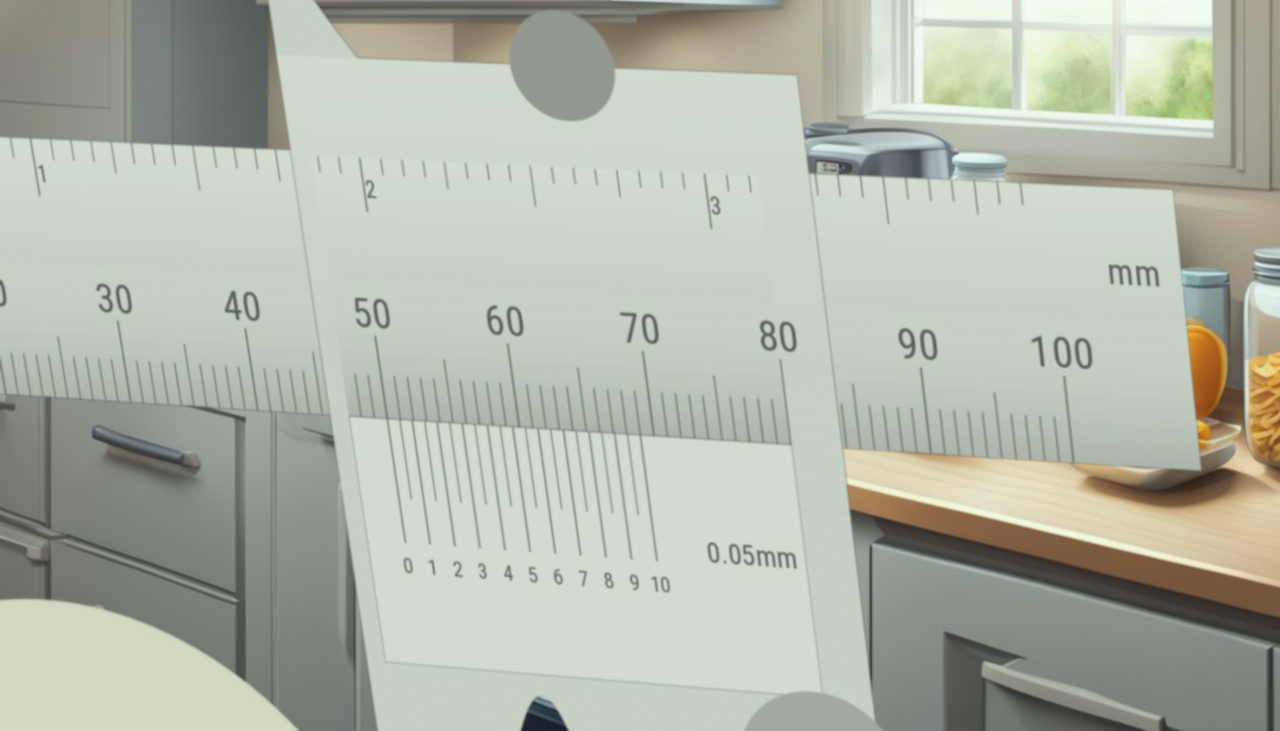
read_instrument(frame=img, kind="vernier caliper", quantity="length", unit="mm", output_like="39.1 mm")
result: 50.0 mm
